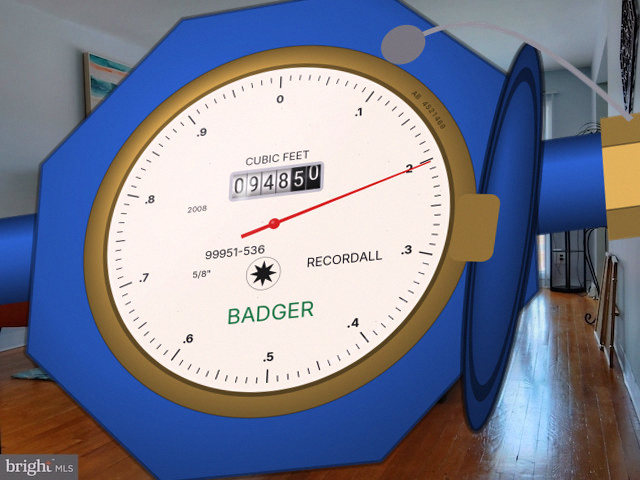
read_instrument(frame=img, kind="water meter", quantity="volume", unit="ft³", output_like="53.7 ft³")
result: 94850.20 ft³
